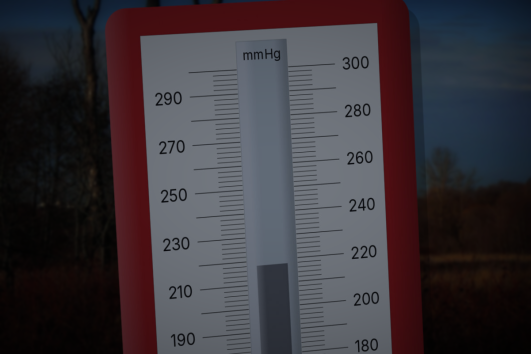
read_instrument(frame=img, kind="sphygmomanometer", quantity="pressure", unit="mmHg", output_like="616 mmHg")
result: 218 mmHg
